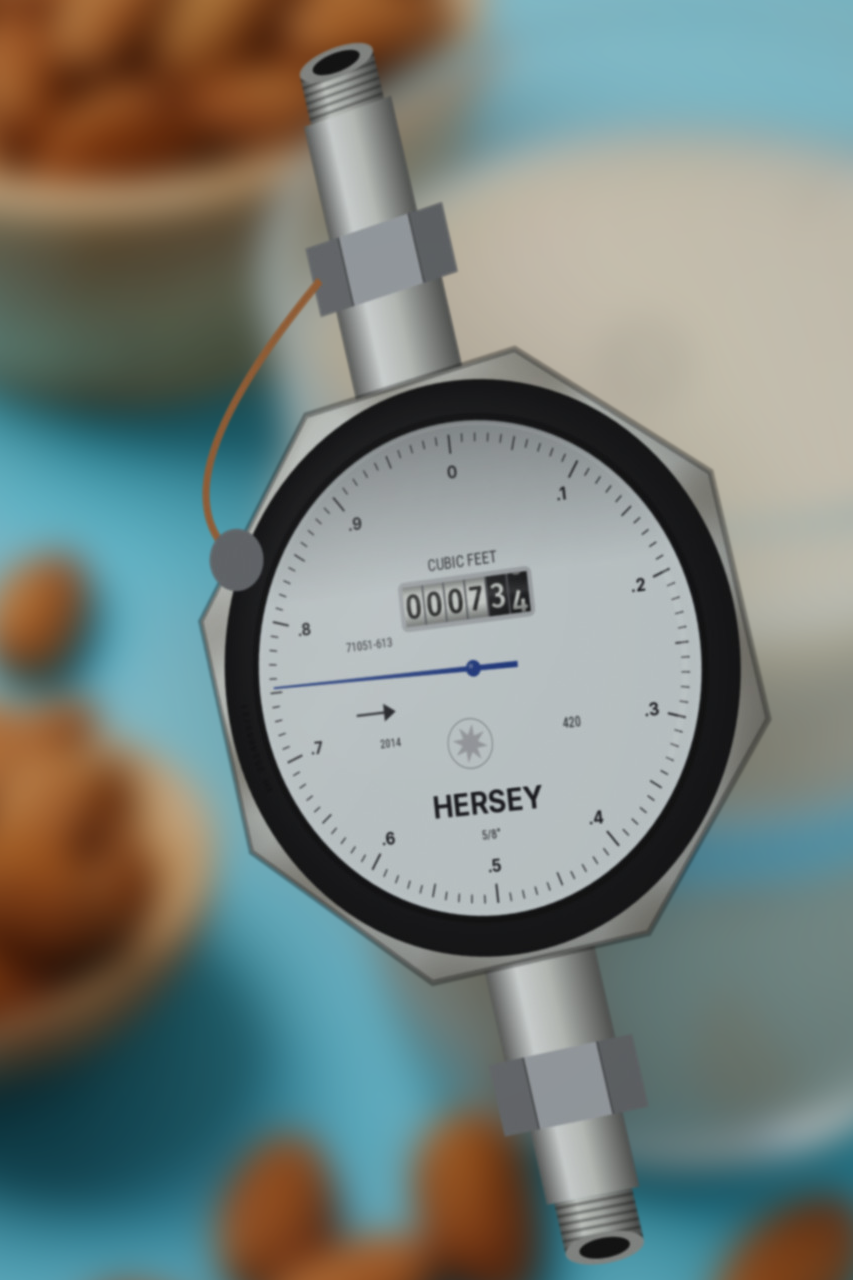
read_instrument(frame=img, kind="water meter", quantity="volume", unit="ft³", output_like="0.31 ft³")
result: 733.75 ft³
